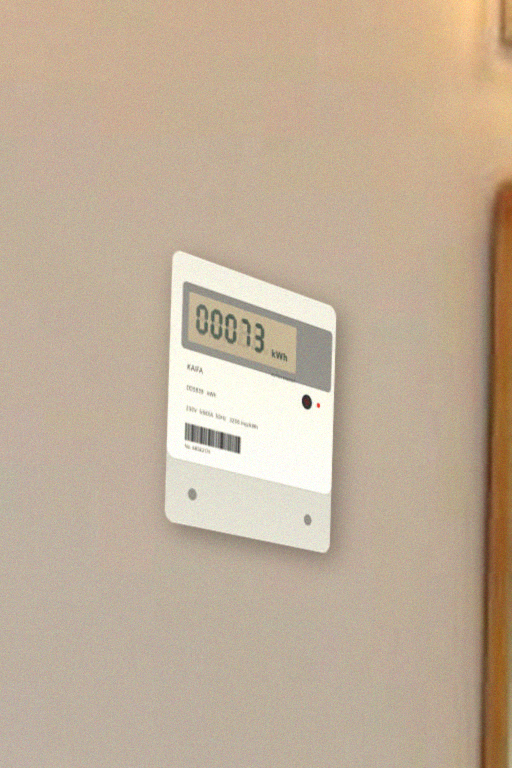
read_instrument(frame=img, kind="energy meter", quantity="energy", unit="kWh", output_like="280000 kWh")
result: 73 kWh
